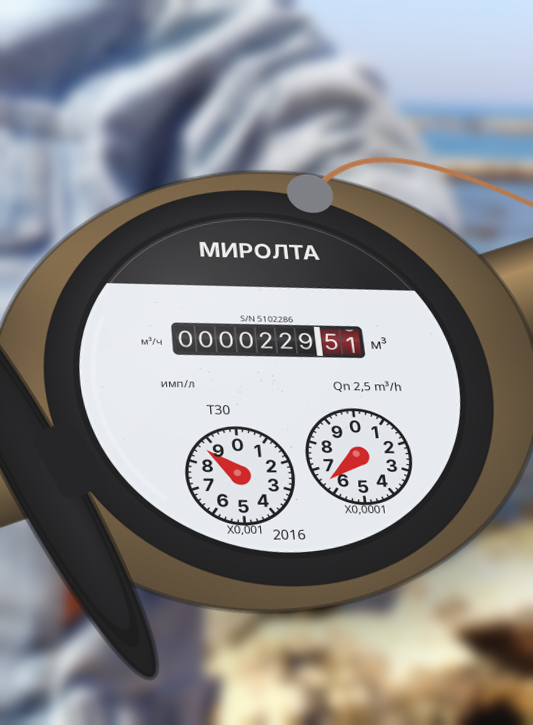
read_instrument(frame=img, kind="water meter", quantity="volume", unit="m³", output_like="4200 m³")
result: 229.5086 m³
